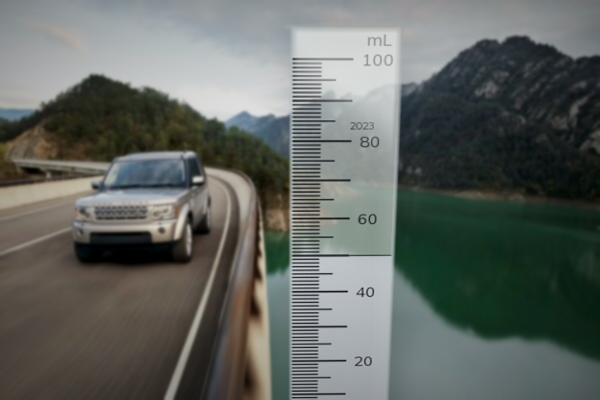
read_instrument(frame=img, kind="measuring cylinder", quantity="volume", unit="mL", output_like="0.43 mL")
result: 50 mL
